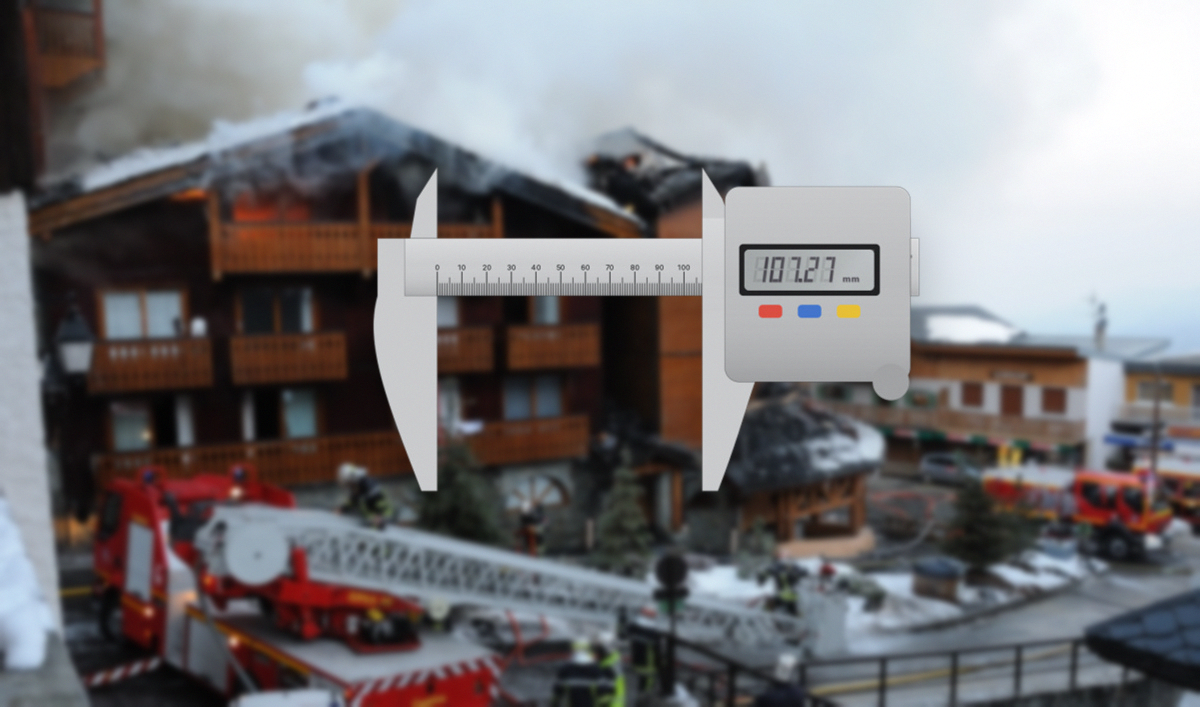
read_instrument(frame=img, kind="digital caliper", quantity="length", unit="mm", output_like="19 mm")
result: 107.27 mm
